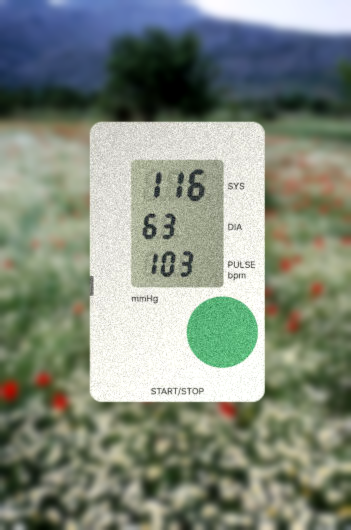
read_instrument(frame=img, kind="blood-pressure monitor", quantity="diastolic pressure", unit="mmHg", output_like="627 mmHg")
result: 63 mmHg
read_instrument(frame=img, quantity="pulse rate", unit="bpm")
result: 103 bpm
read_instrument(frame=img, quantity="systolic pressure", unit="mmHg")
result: 116 mmHg
